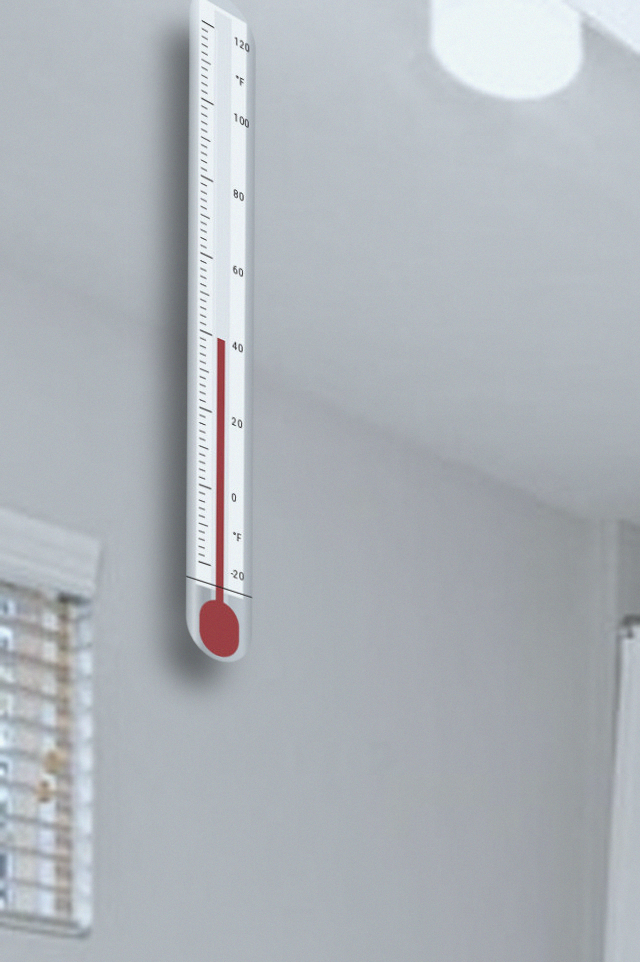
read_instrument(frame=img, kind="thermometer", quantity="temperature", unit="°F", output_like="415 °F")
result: 40 °F
